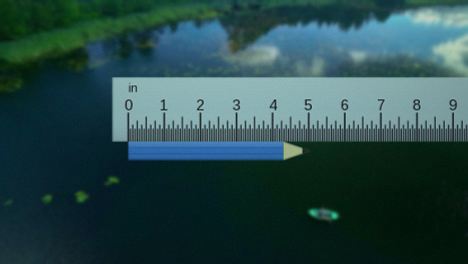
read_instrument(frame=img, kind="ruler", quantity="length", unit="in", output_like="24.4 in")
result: 5 in
